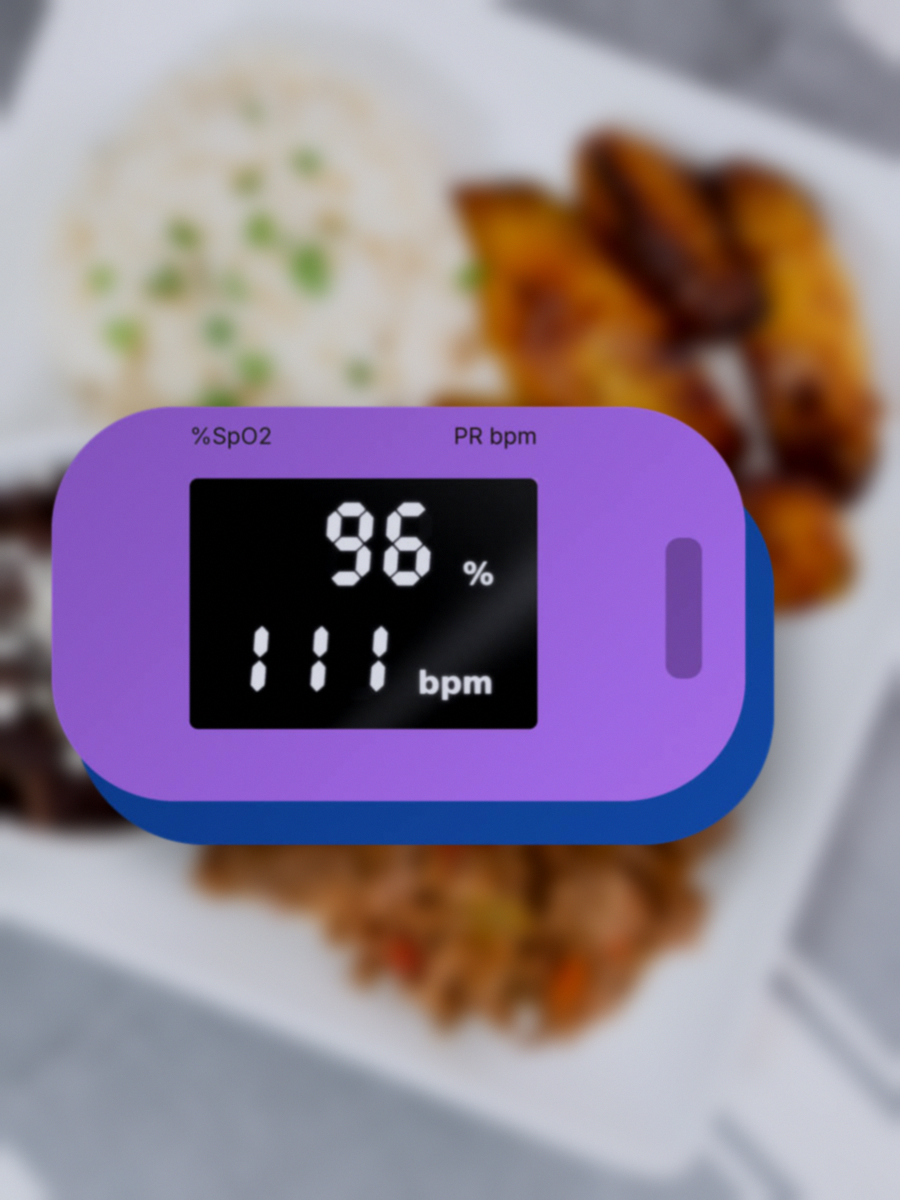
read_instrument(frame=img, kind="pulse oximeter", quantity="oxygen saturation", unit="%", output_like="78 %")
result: 96 %
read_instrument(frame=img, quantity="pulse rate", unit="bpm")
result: 111 bpm
